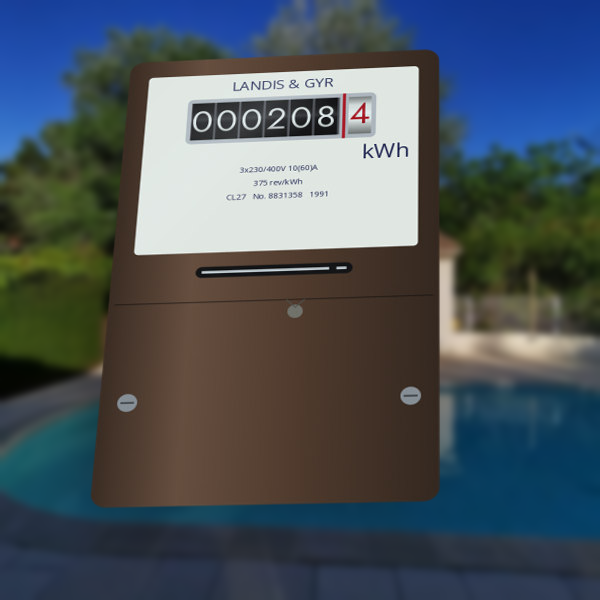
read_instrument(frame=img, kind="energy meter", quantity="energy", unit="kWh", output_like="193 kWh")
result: 208.4 kWh
